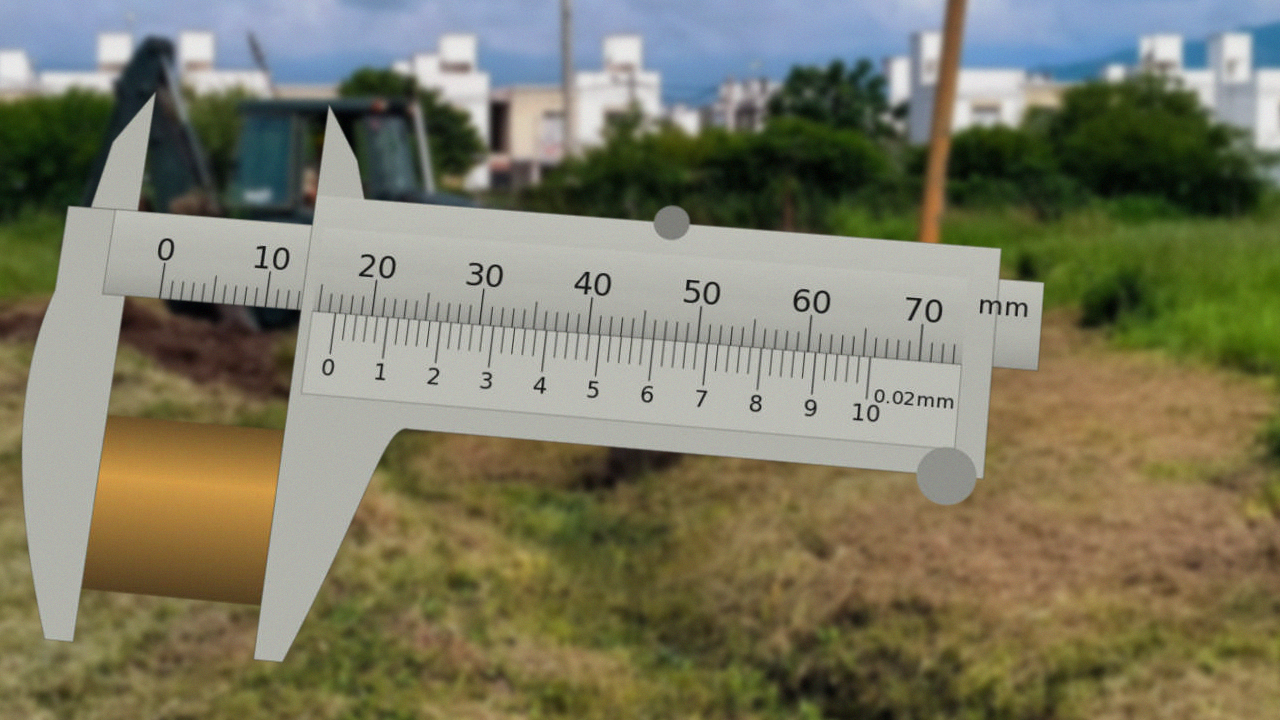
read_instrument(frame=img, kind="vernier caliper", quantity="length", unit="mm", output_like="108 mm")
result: 16.6 mm
